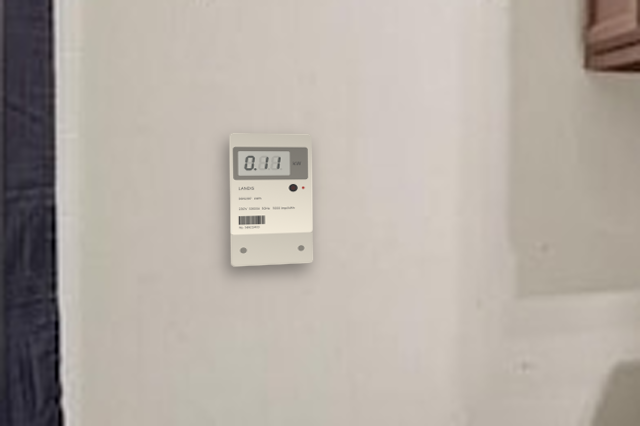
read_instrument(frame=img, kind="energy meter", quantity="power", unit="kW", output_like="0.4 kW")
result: 0.11 kW
